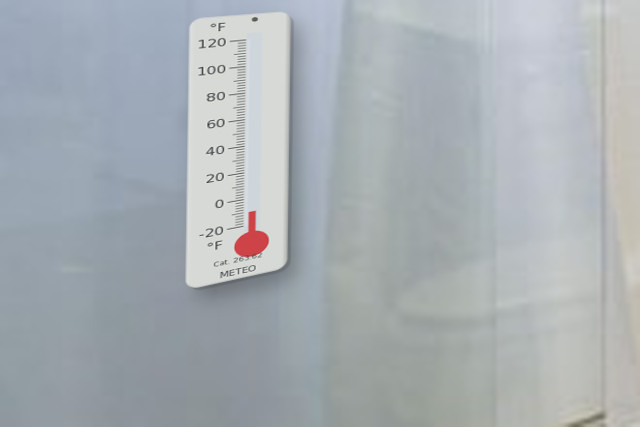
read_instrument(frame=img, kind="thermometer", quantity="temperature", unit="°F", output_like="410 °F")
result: -10 °F
